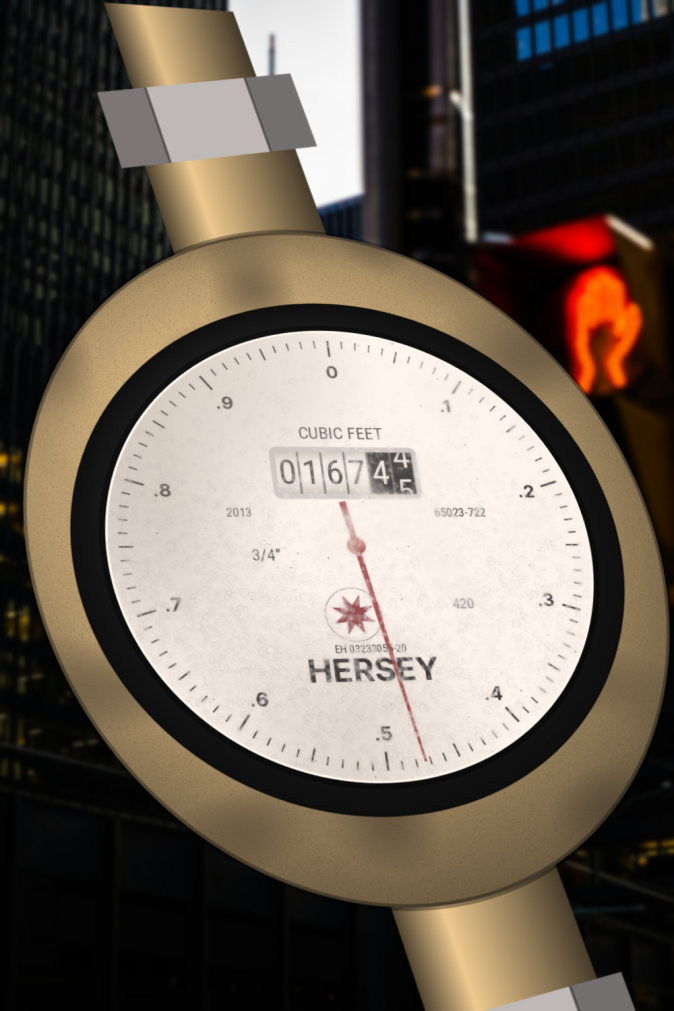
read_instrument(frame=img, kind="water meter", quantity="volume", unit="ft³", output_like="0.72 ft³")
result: 16744.47 ft³
